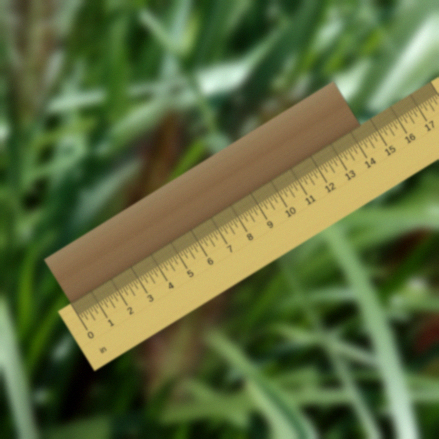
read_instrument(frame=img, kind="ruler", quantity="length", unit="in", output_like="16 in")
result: 14.5 in
